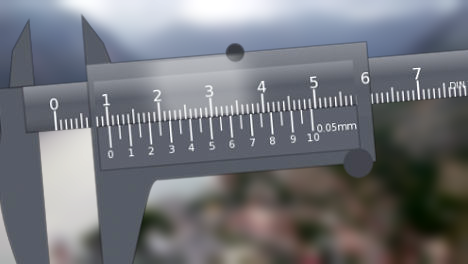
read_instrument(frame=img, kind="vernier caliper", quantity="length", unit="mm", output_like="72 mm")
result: 10.2 mm
